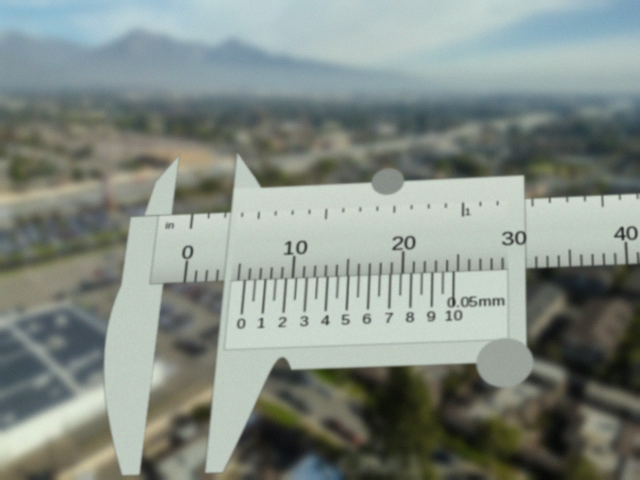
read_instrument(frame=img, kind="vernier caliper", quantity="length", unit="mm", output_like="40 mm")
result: 5.6 mm
